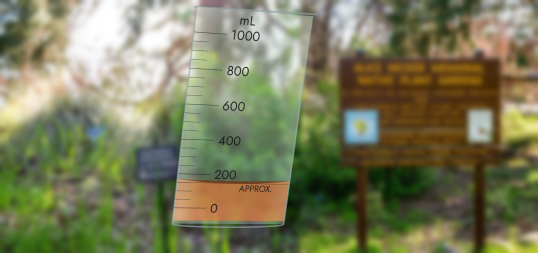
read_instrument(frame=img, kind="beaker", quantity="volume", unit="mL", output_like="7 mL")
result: 150 mL
